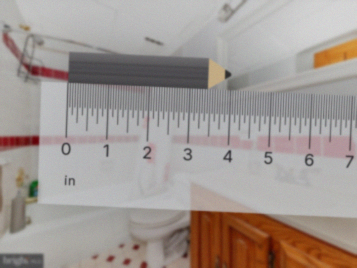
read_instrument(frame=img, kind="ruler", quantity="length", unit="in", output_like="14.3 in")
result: 4 in
